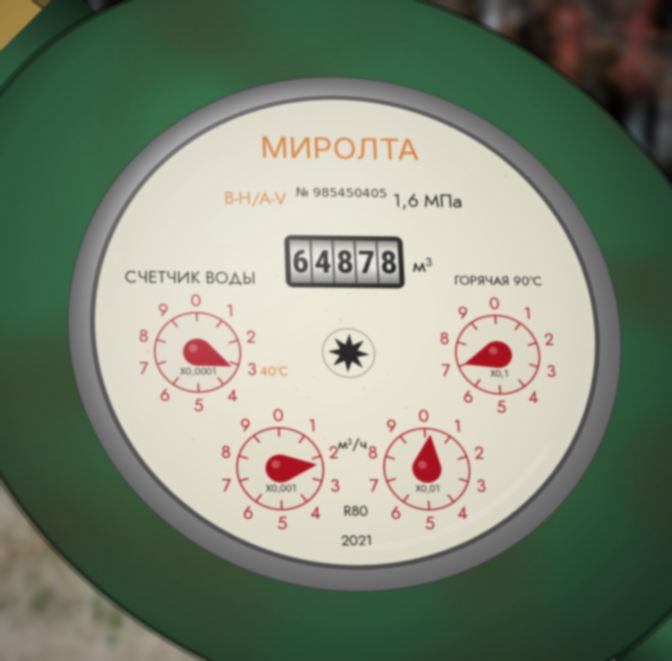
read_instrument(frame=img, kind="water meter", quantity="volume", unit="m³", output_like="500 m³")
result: 64878.7023 m³
